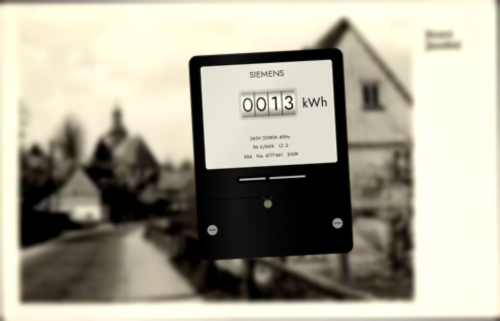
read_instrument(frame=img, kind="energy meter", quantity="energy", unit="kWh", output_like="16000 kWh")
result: 13 kWh
